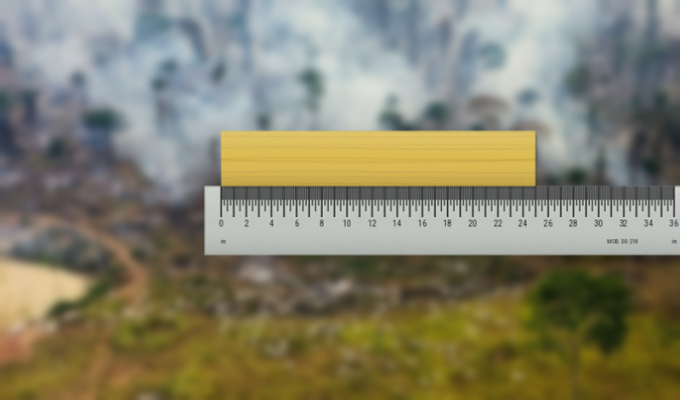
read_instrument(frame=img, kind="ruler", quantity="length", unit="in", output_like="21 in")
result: 25 in
